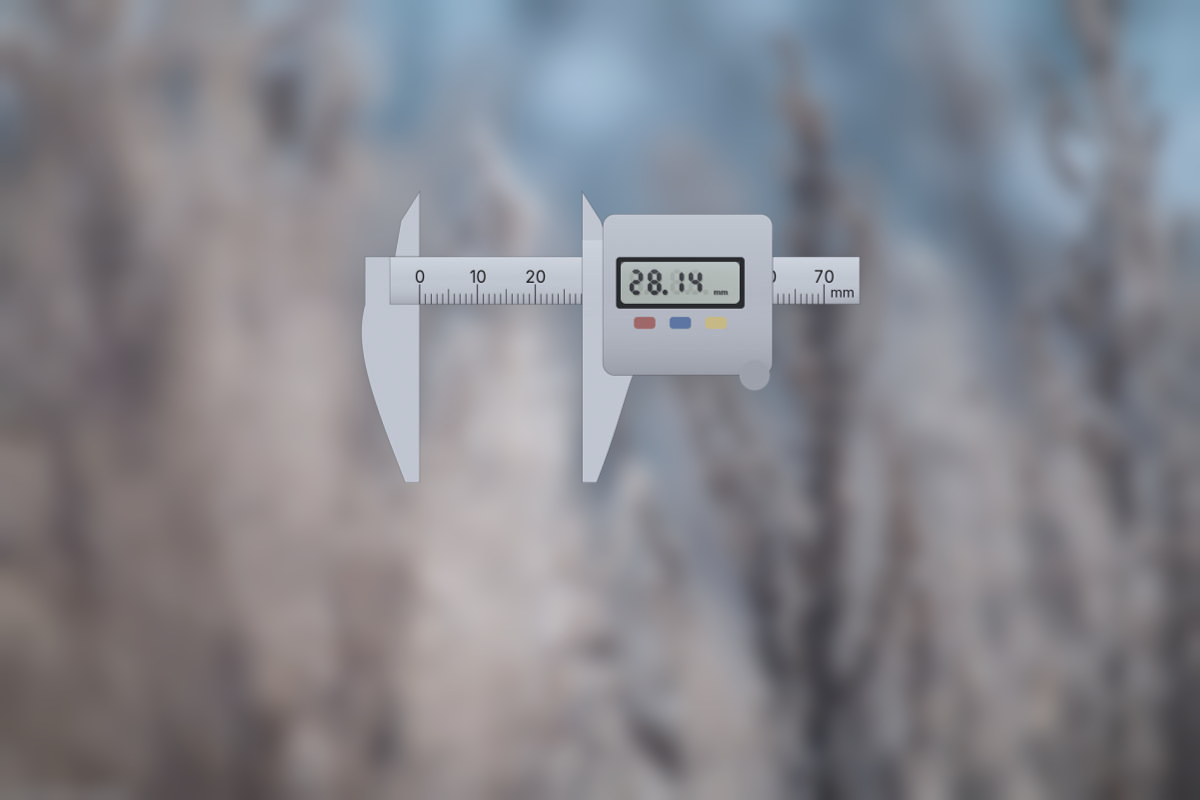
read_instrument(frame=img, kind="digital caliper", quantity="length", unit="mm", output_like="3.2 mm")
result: 28.14 mm
